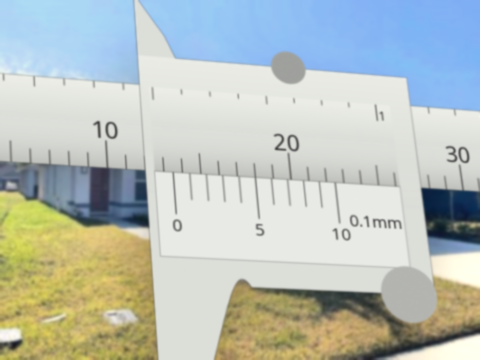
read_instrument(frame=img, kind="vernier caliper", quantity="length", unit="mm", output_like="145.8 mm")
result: 13.5 mm
